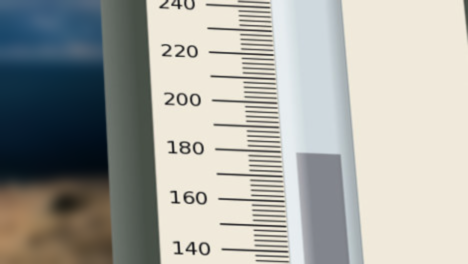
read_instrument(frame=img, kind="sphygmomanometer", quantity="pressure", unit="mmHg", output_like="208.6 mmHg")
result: 180 mmHg
